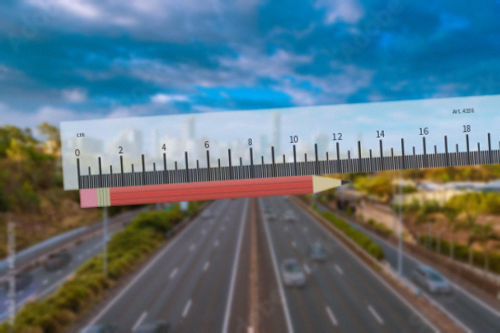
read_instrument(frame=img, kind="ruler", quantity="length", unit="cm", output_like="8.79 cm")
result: 12.5 cm
